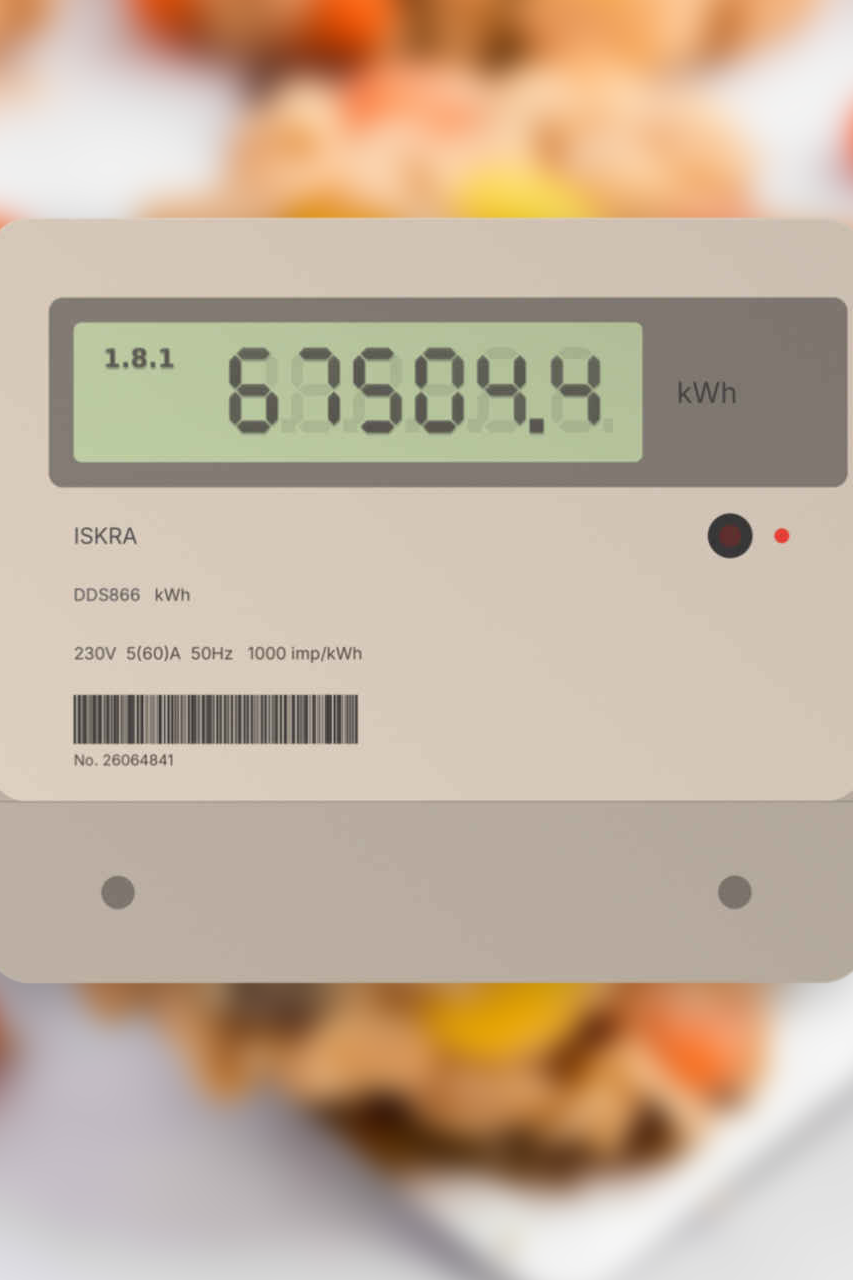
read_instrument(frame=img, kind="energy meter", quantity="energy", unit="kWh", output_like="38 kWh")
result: 67504.4 kWh
